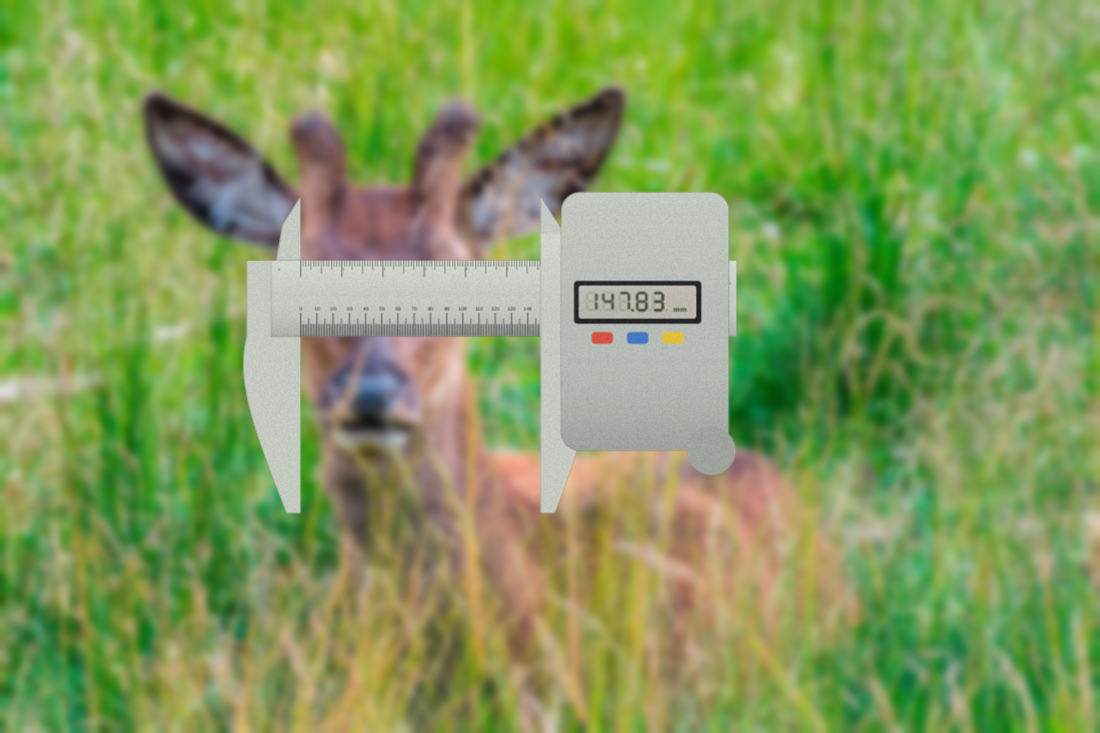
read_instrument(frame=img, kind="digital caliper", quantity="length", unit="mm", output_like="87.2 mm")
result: 147.83 mm
